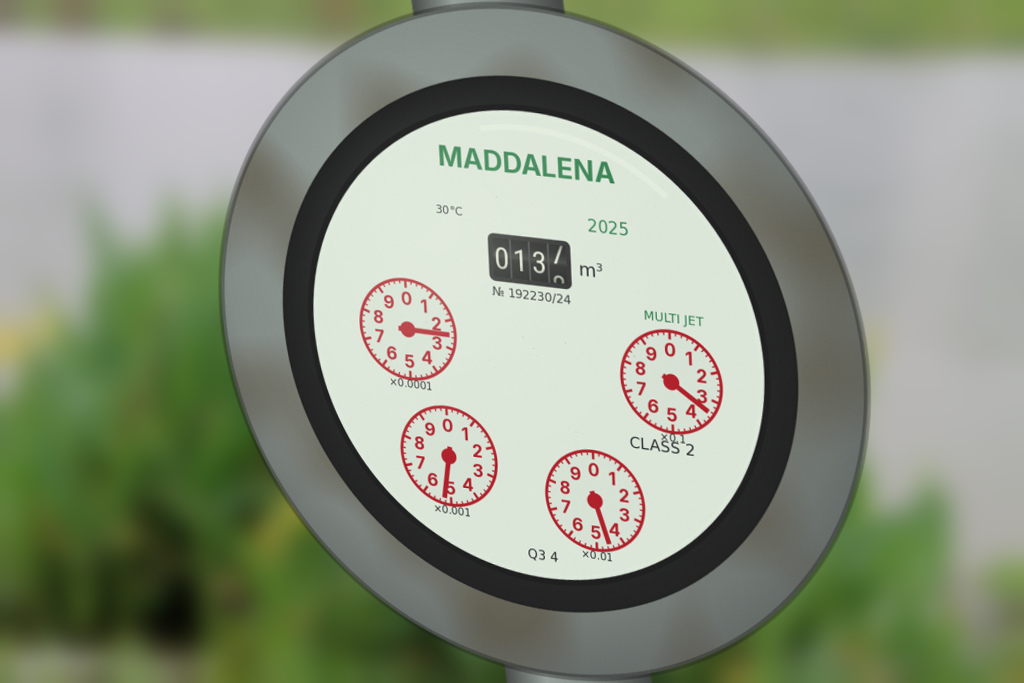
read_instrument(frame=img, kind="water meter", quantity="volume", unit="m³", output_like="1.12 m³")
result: 137.3452 m³
